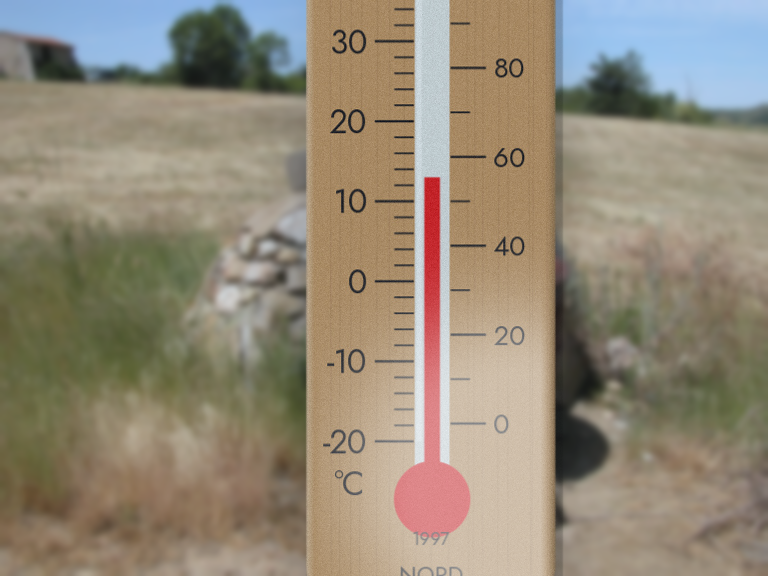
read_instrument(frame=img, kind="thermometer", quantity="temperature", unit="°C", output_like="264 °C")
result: 13 °C
